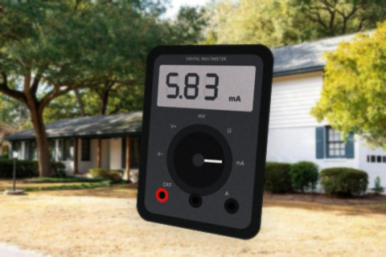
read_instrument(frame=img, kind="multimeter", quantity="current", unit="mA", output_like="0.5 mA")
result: 5.83 mA
